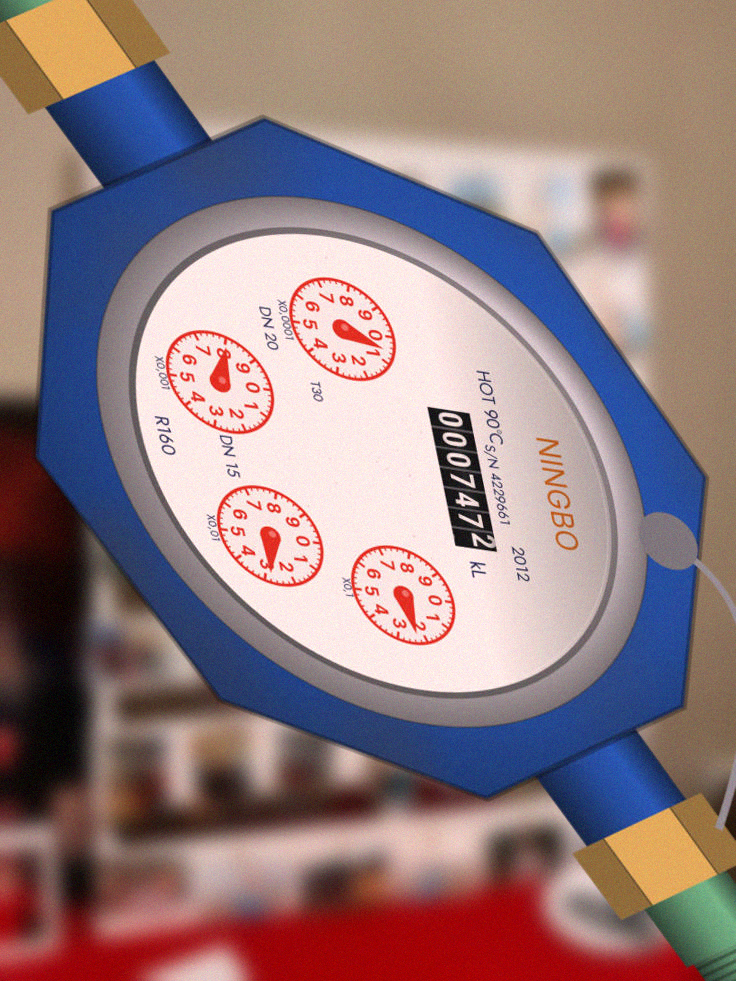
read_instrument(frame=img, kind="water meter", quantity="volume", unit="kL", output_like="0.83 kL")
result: 7472.2280 kL
